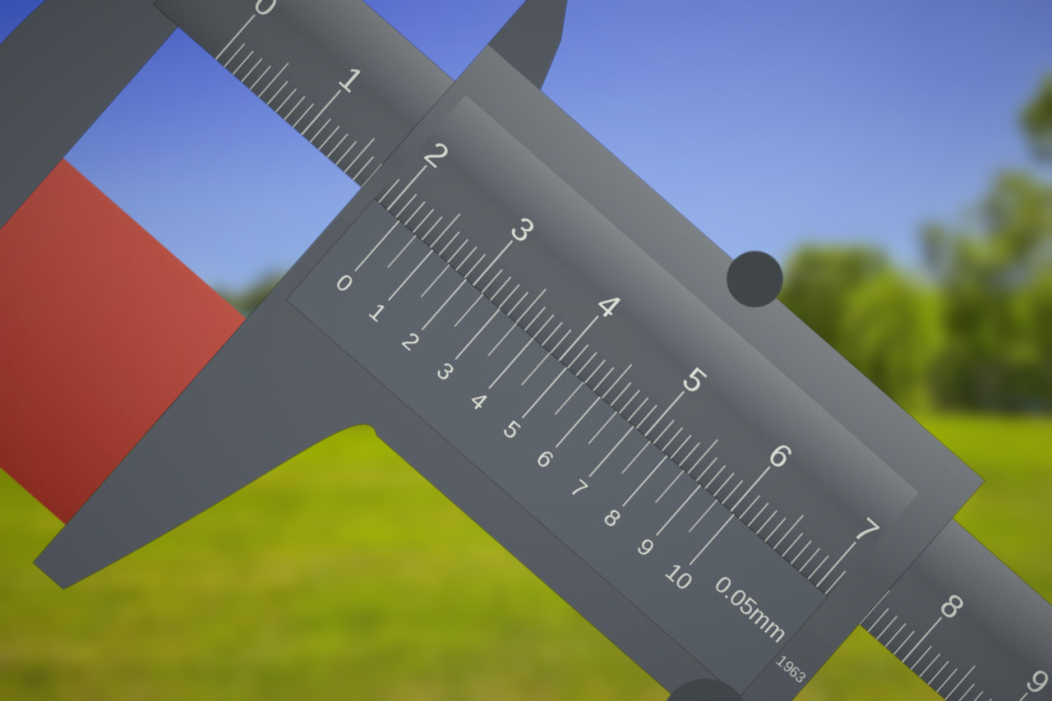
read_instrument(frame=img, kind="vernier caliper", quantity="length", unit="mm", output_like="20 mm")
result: 21.4 mm
